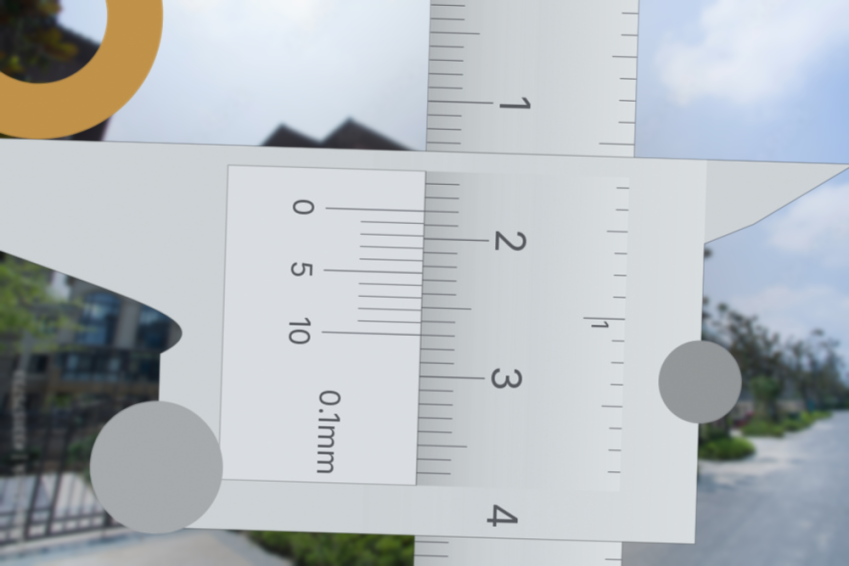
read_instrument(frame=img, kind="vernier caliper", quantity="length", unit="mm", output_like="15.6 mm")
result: 18.0 mm
